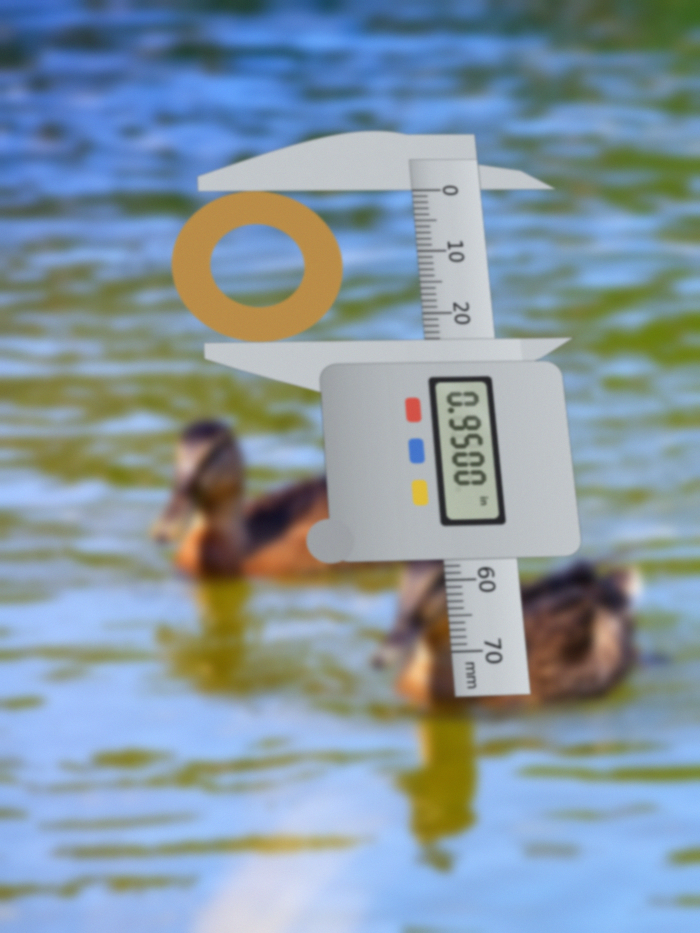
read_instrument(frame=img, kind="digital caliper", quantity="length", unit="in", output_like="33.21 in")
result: 0.9500 in
